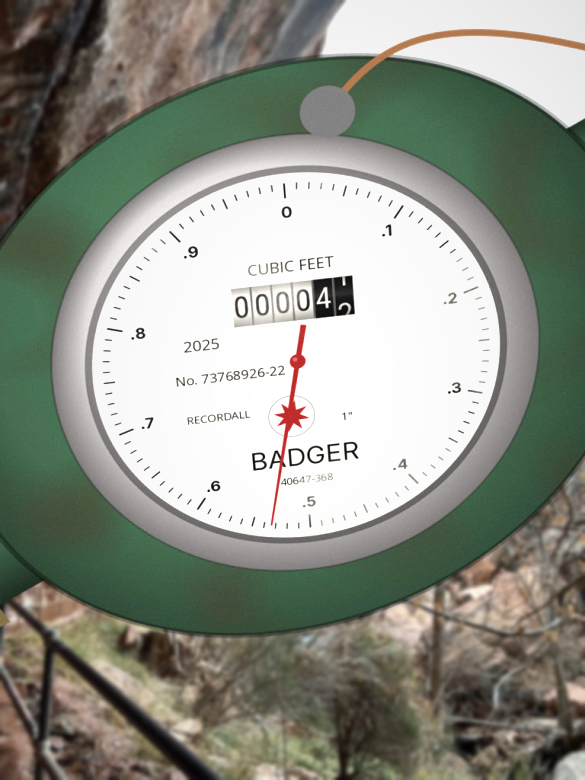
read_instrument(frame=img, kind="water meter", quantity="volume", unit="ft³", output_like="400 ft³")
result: 41.53 ft³
